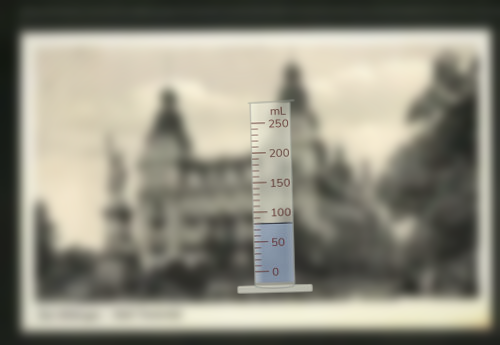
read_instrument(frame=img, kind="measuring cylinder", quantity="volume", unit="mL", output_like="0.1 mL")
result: 80 mL
